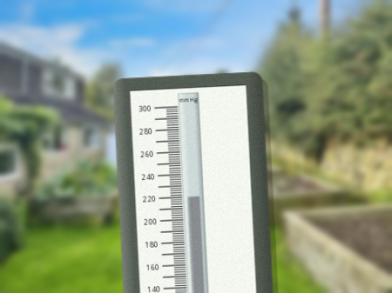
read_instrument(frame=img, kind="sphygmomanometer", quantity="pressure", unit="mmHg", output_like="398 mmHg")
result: 220 mmHg
